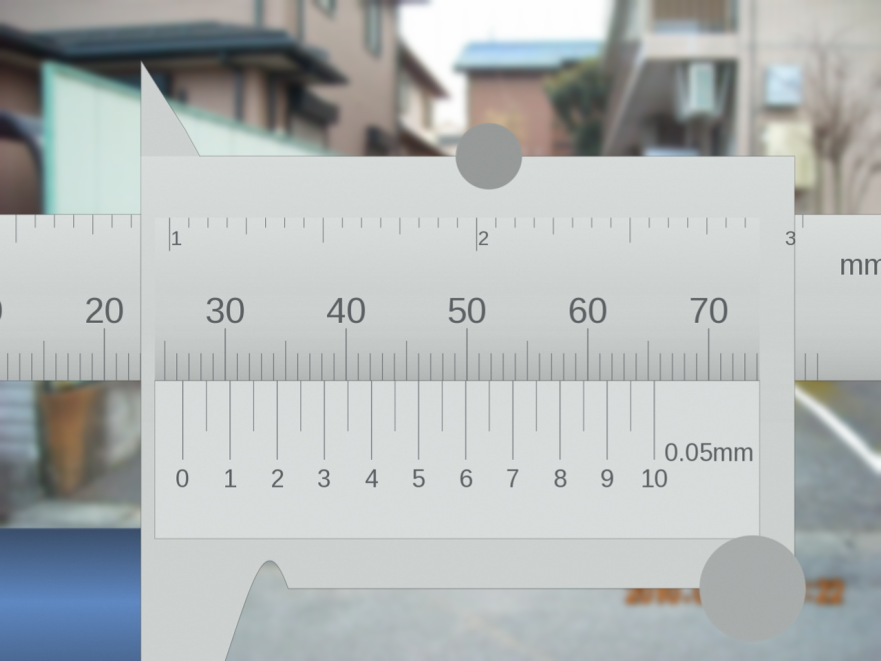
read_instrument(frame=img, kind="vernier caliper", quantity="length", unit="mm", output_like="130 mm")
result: 26.5 mm
